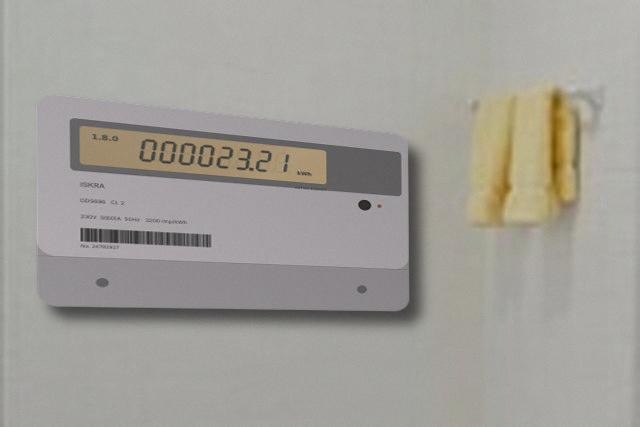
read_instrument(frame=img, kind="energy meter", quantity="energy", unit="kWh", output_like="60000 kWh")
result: 23.21 kWh
